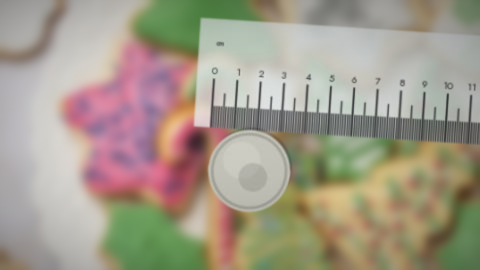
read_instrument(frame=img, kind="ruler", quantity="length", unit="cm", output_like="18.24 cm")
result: 3.5 cm
